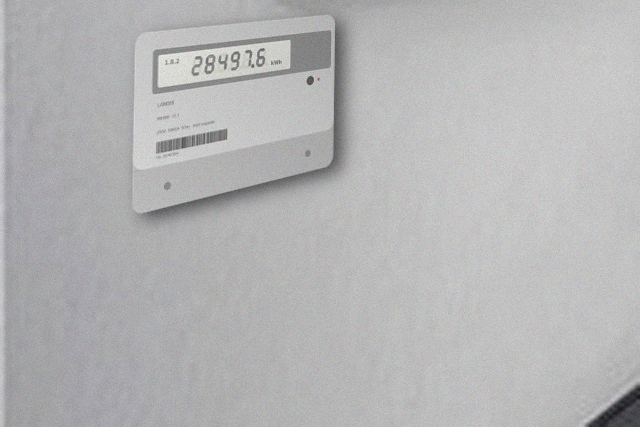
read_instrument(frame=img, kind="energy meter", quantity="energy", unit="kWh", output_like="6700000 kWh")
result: 28497.6 kWh
